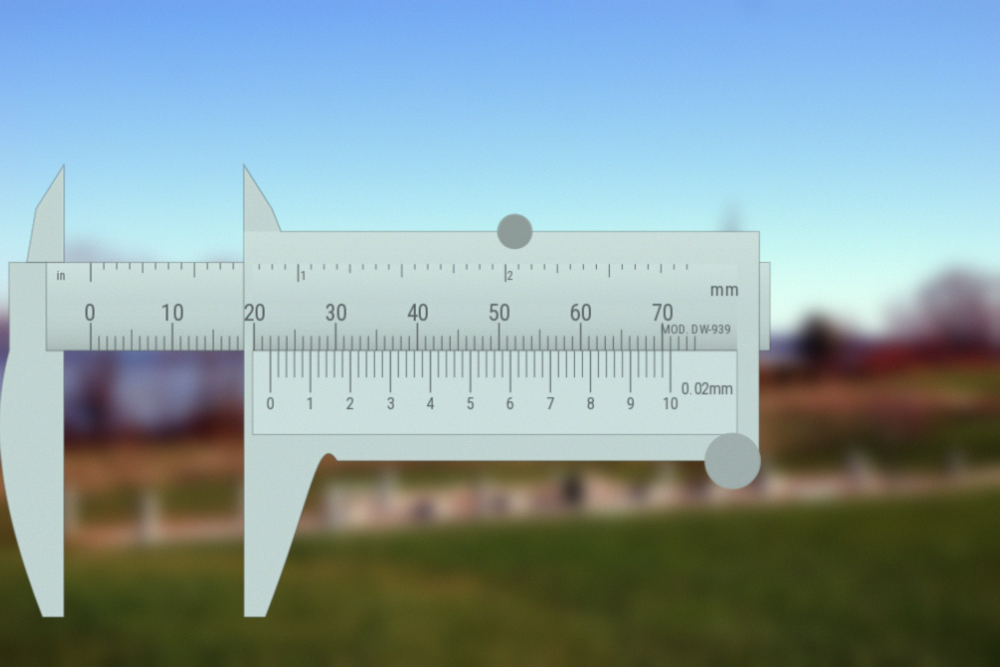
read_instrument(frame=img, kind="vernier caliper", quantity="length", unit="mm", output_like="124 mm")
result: 22.0 mm
